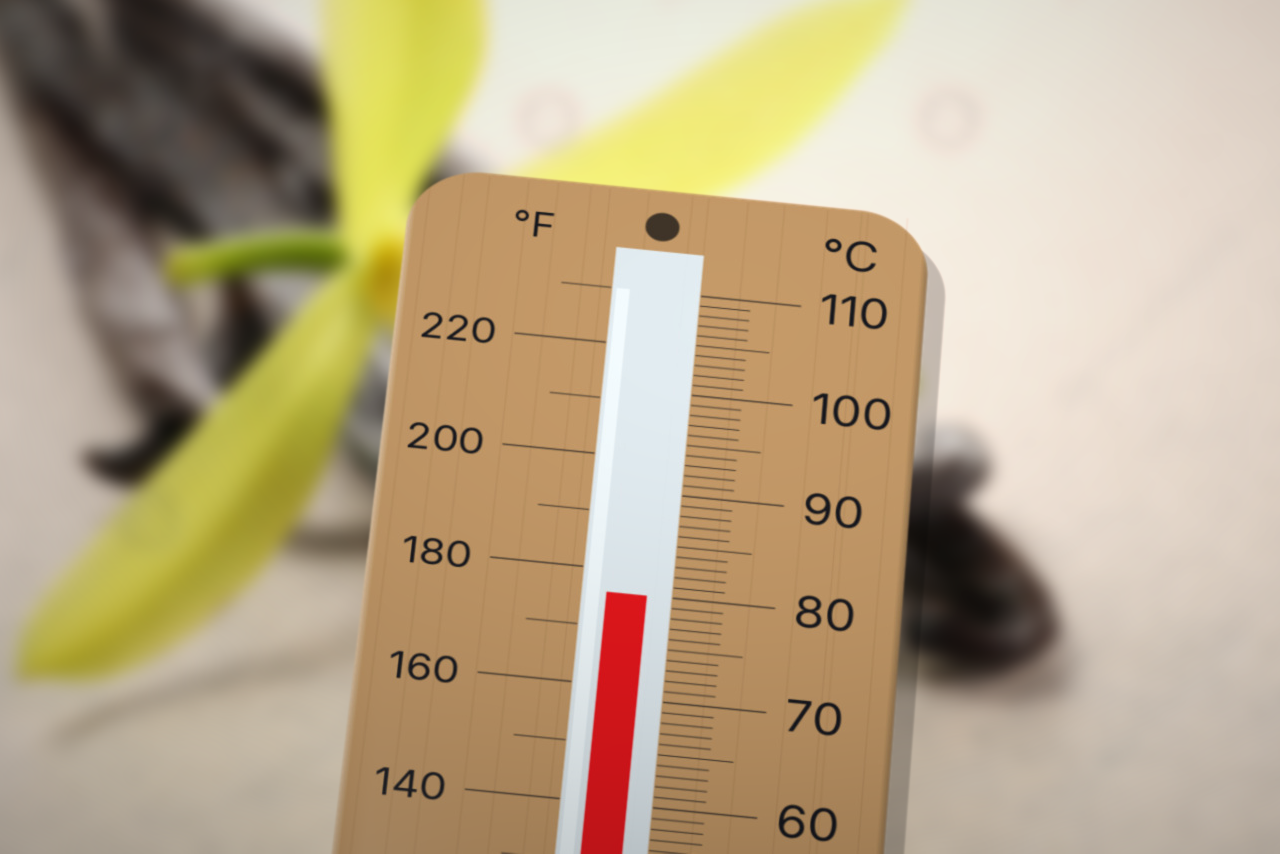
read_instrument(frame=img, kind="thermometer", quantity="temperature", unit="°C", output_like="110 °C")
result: 80 °C
